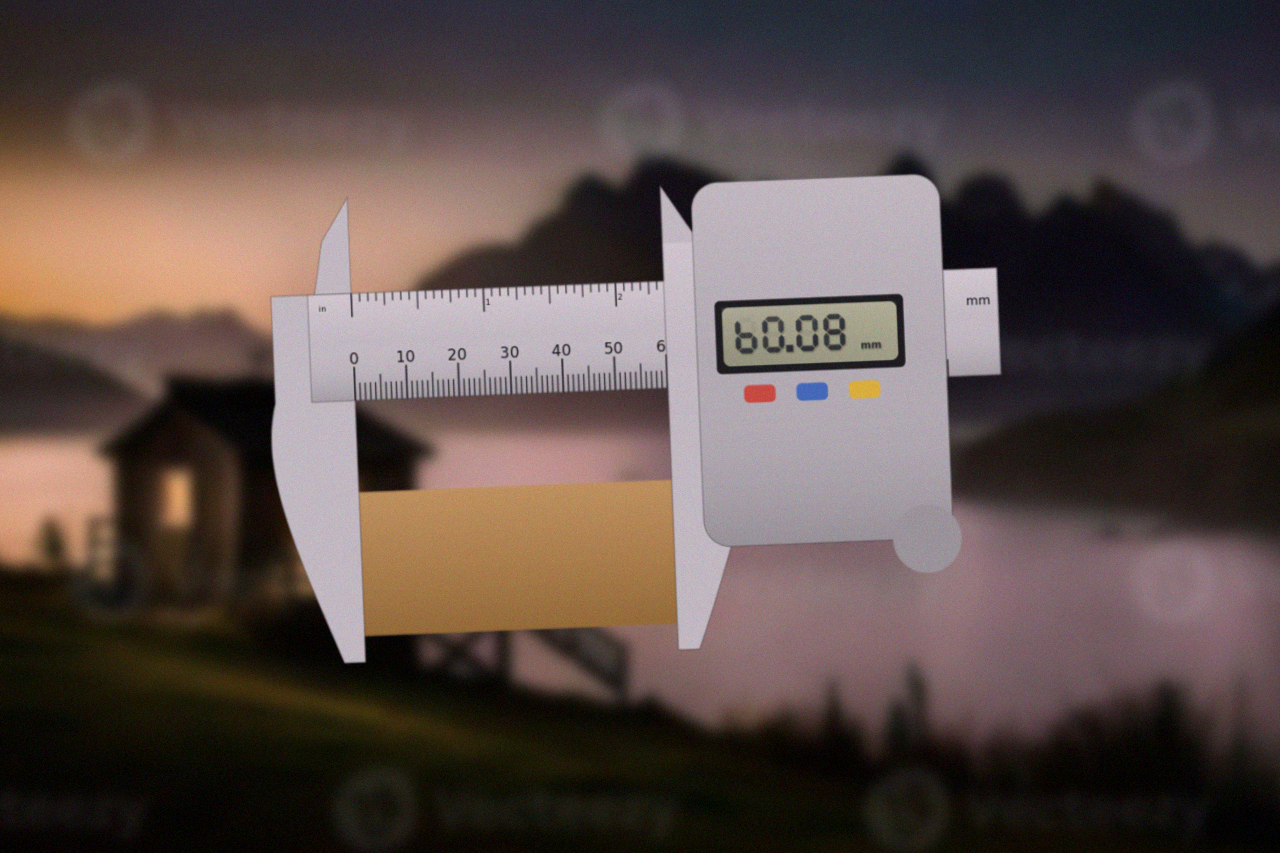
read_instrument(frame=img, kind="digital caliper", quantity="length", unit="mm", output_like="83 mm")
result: 60.08 mm
